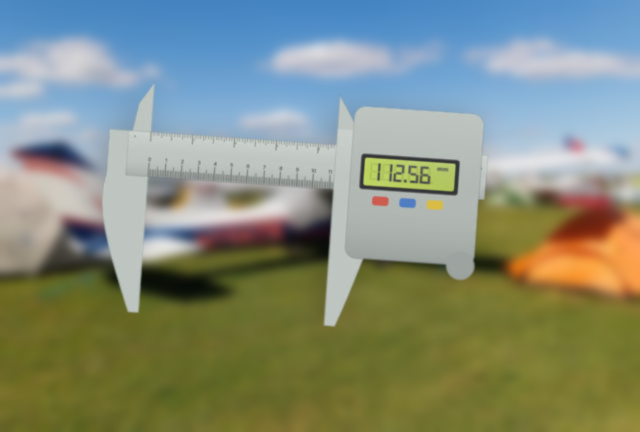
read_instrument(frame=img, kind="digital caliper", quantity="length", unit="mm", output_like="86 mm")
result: 112.56 mm
